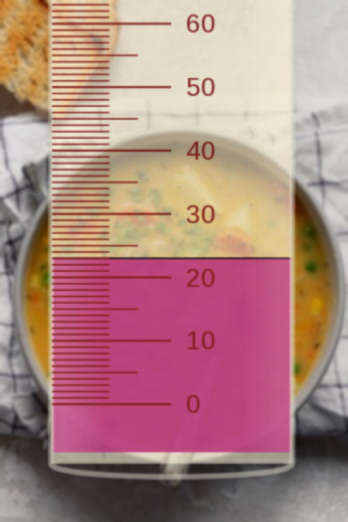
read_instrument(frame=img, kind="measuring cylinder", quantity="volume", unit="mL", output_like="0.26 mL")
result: 23 mL
